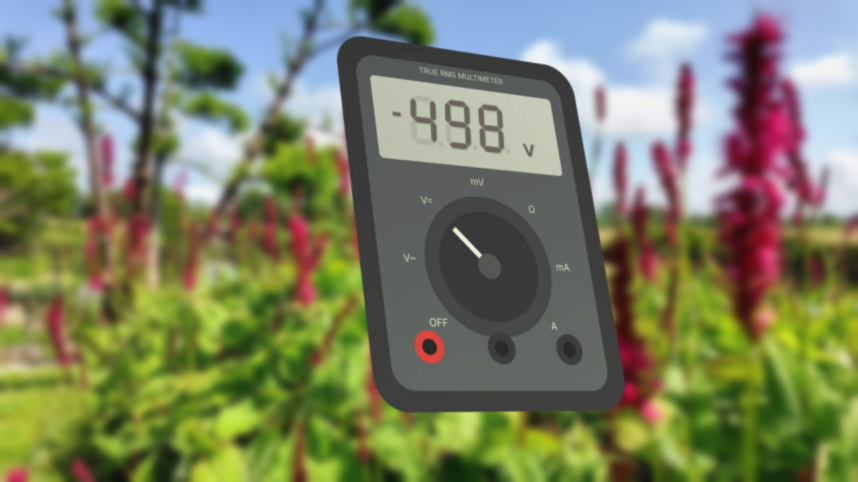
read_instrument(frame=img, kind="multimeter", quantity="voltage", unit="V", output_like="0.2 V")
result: -498 V
